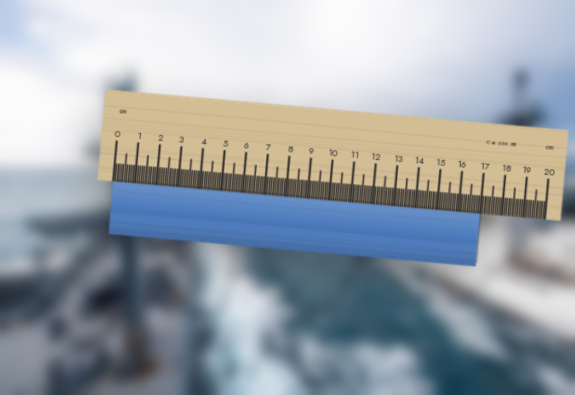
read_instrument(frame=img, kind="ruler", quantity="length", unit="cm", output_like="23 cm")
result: 17 cm
